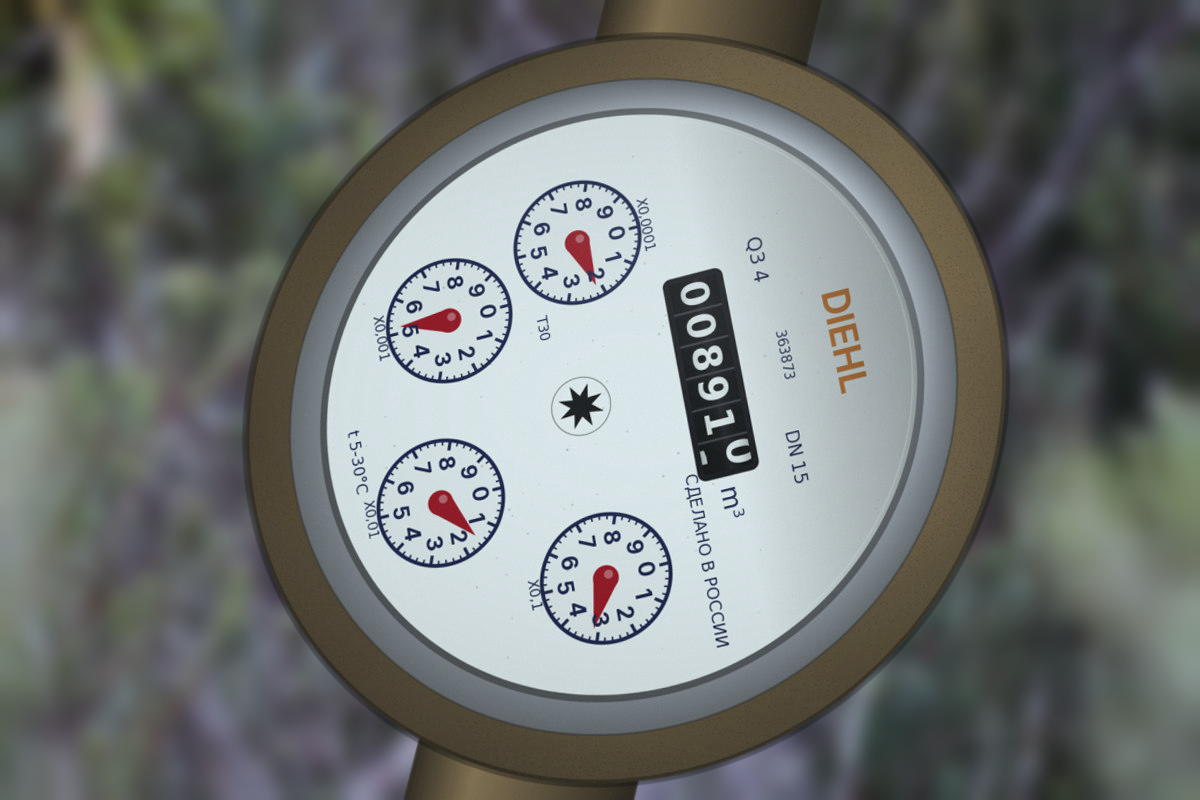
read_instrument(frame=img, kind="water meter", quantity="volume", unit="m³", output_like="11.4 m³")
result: 8910.3152 m³
